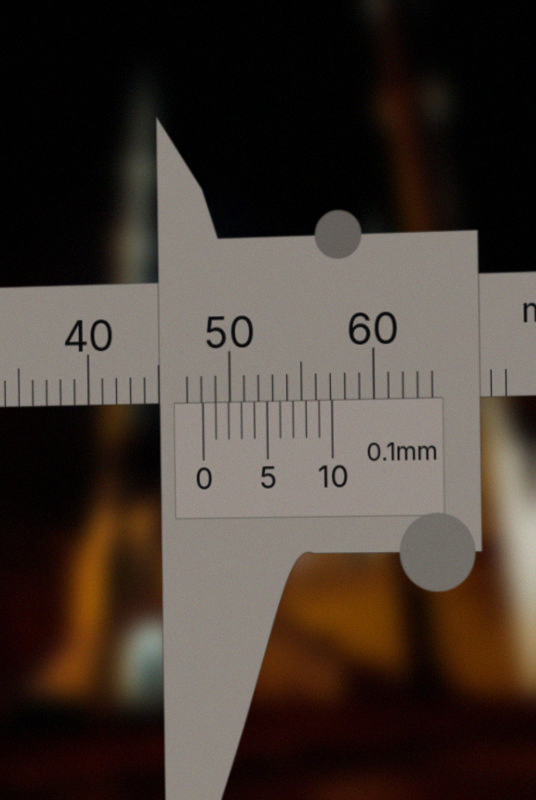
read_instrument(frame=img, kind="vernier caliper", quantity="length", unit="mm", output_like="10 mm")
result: 48.1 mm
